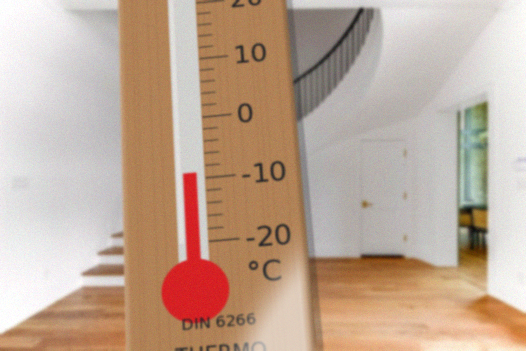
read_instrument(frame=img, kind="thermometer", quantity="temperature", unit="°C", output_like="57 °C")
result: -9 °C
